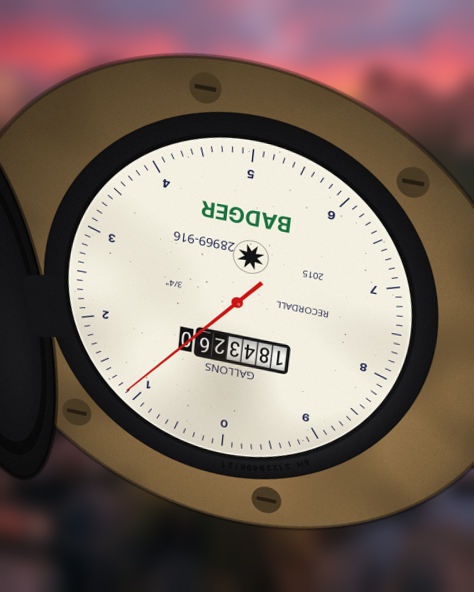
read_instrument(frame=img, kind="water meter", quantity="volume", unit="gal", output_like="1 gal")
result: 1843261.1 gal
